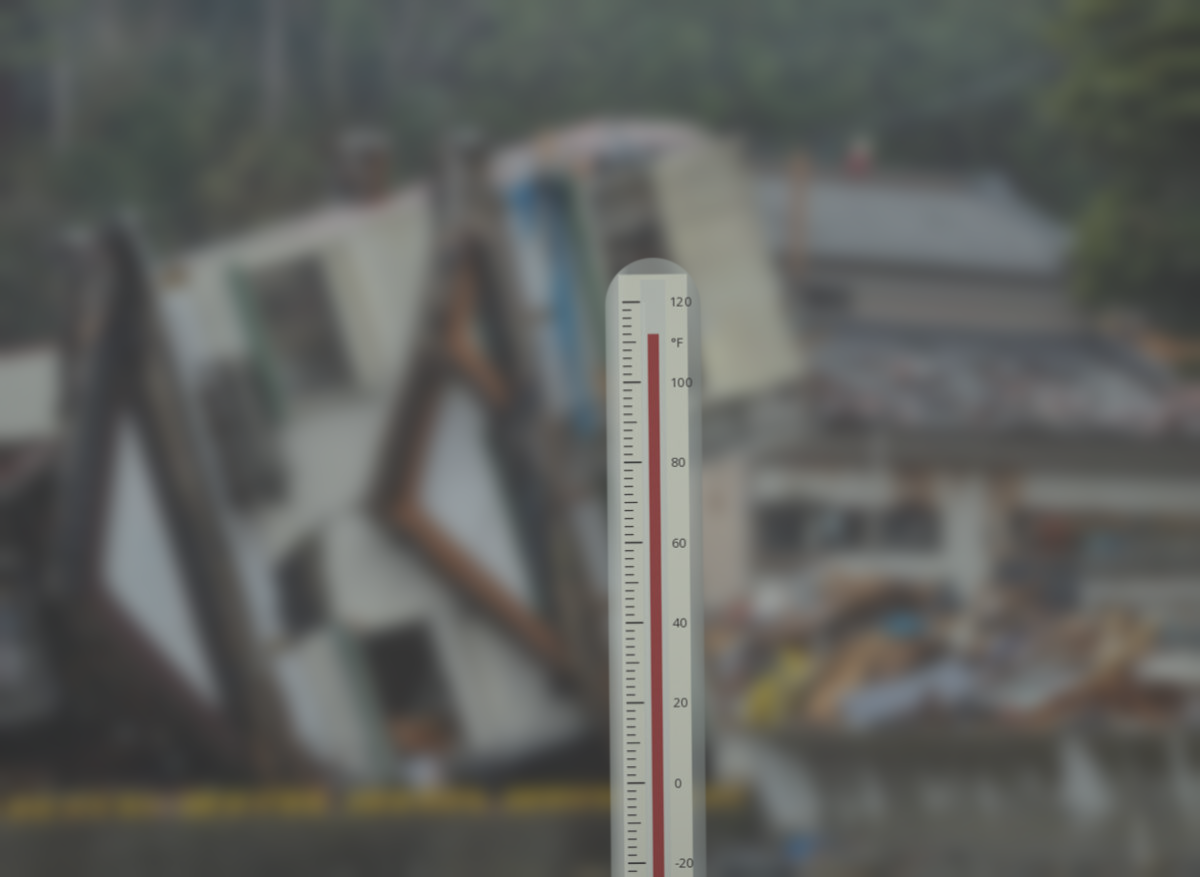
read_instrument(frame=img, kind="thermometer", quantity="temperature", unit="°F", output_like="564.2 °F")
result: 112 °F
